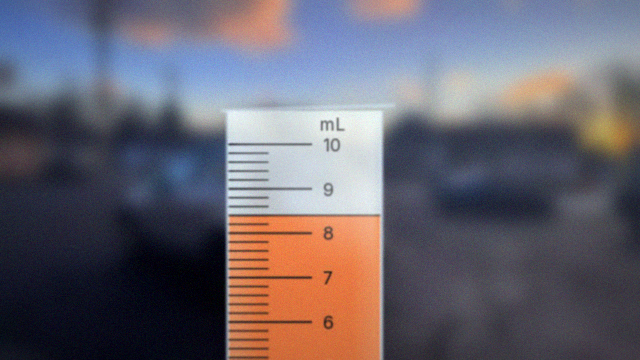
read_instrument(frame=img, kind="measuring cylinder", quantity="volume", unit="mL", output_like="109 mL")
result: 8.4 mL
